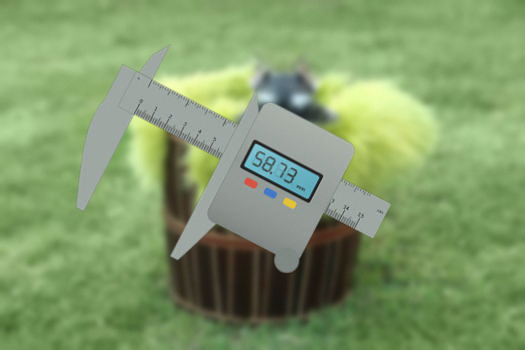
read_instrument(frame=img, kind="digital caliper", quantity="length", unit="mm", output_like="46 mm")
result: 58.73 mm
